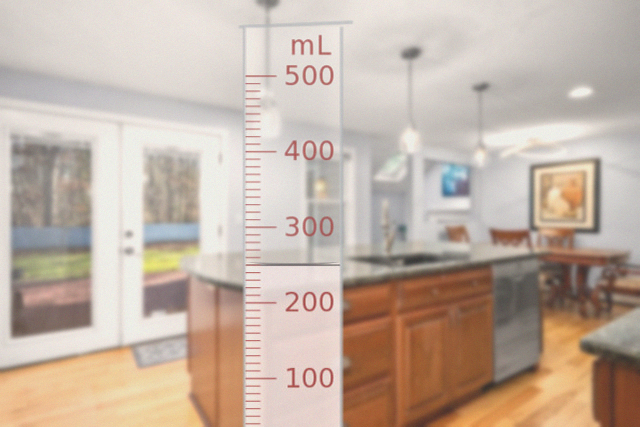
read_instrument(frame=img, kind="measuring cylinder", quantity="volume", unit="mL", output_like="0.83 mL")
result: 250 mL
